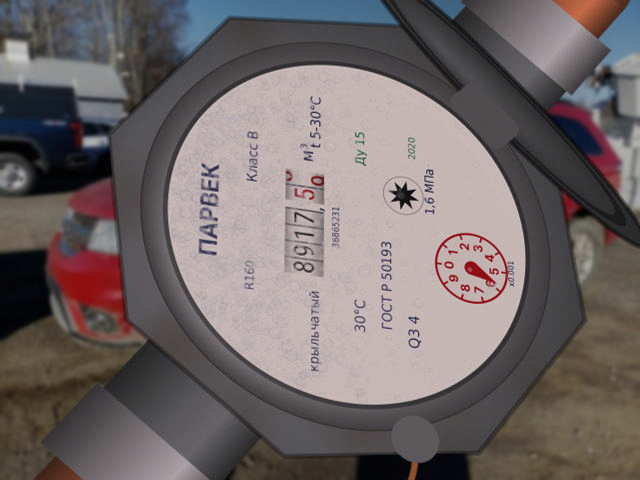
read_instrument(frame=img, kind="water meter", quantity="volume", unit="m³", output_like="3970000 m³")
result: 8917.585 m³
